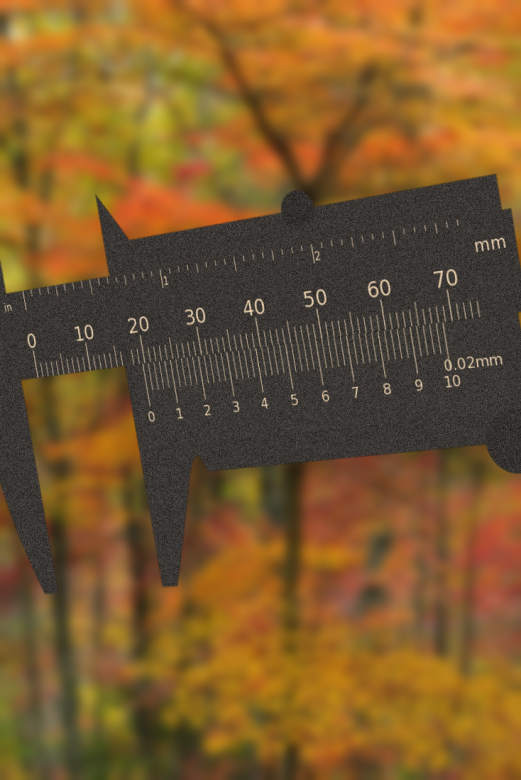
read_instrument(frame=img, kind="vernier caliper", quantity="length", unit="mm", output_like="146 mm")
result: 19.6 mm
